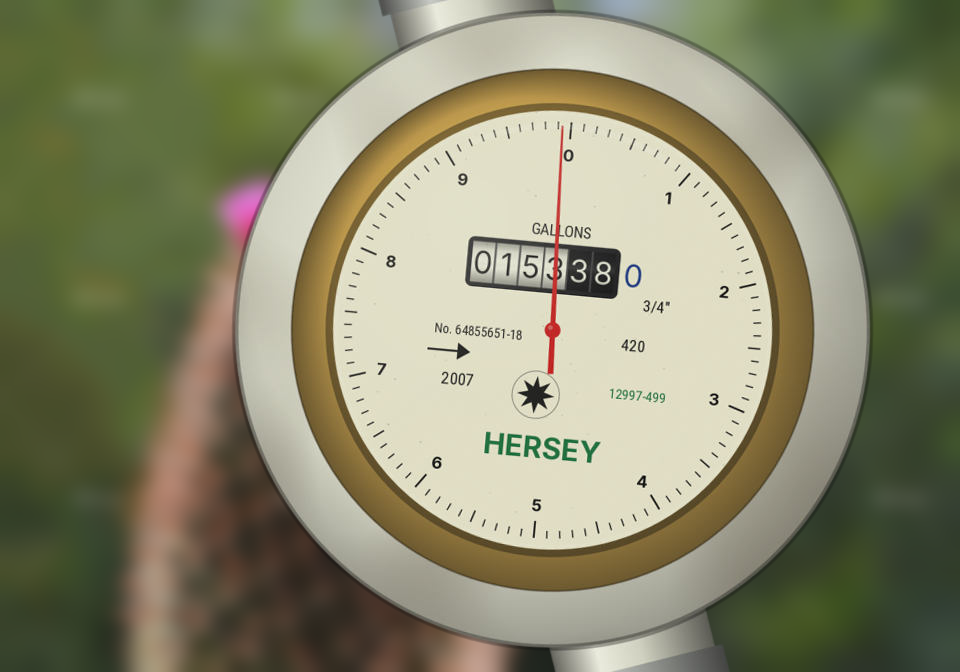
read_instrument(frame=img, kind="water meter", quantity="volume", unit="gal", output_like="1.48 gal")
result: 153379.9 gal
